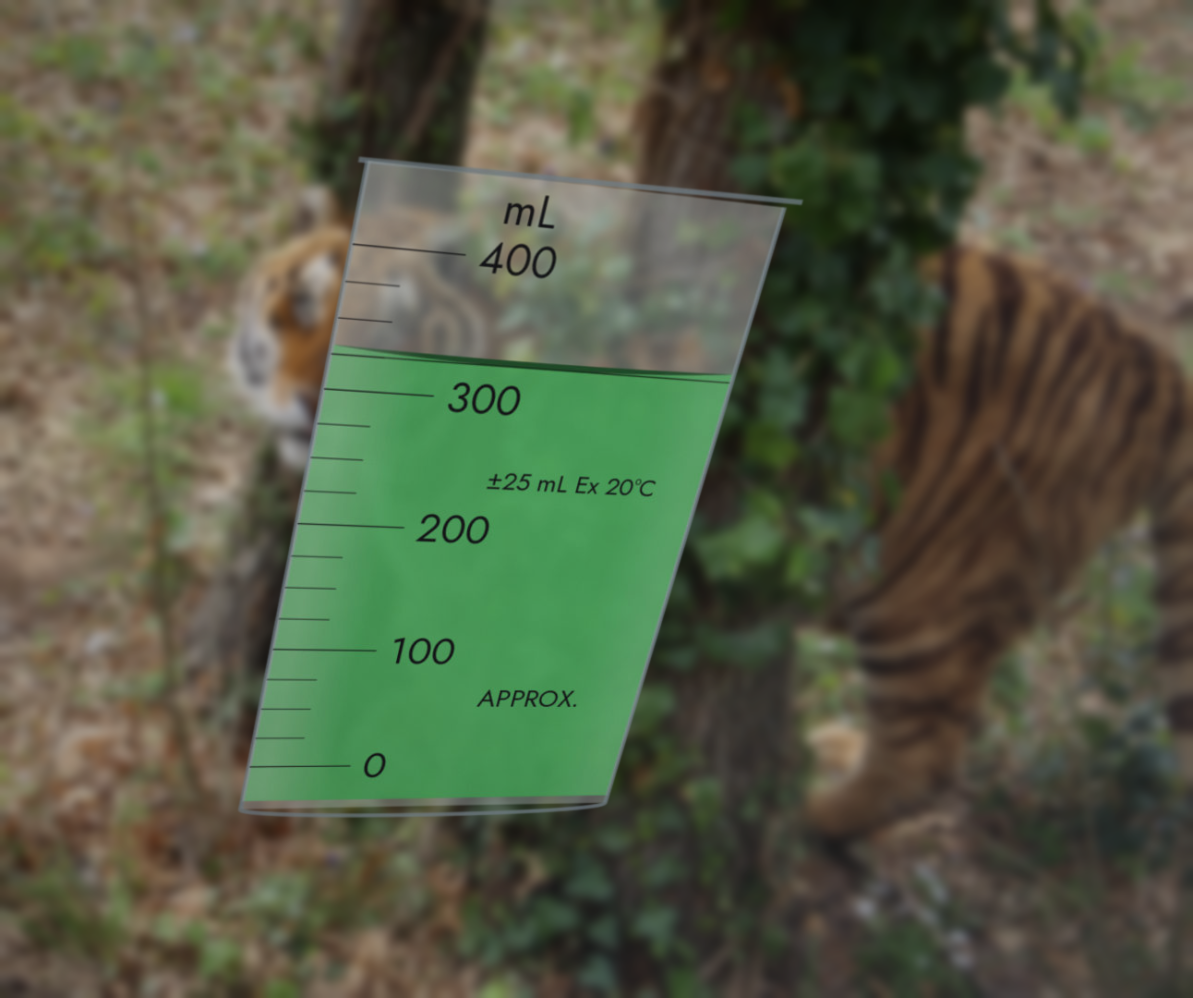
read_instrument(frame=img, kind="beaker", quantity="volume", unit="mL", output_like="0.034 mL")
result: 325 mL
